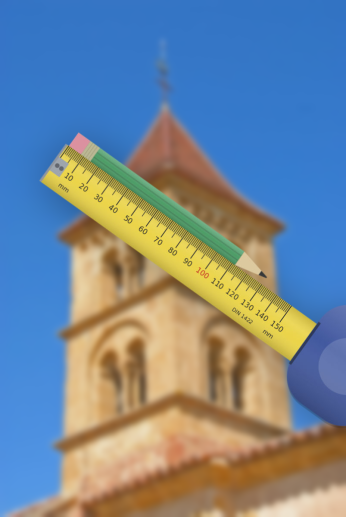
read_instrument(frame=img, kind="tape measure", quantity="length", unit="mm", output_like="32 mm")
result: 130 mm
